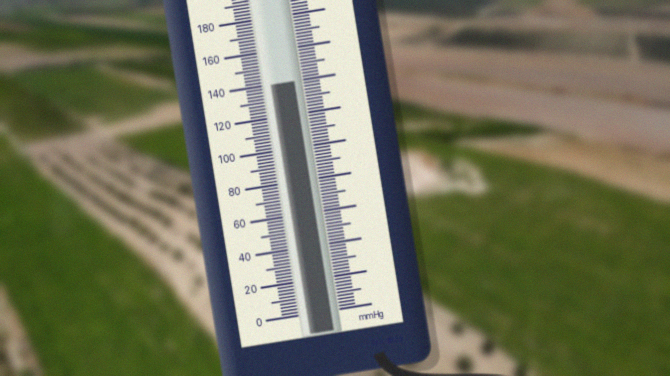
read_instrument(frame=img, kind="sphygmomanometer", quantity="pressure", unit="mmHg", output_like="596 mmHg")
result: 140 mmHg
